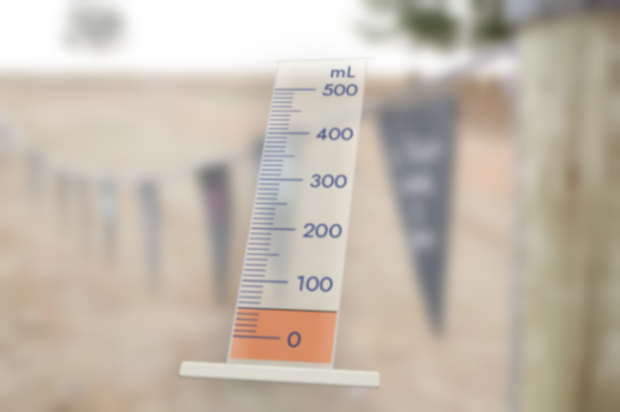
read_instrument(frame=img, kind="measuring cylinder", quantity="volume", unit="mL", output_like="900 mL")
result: 50 mL
